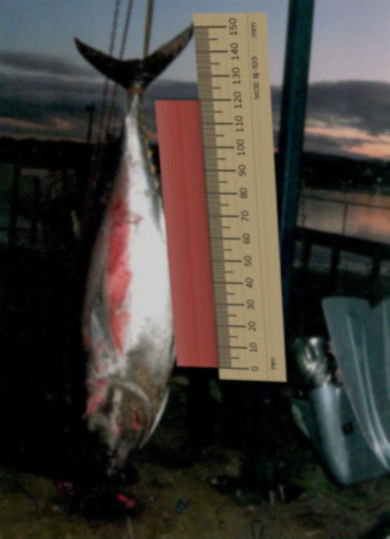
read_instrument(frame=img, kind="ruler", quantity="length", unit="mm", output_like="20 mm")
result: 120 mm
